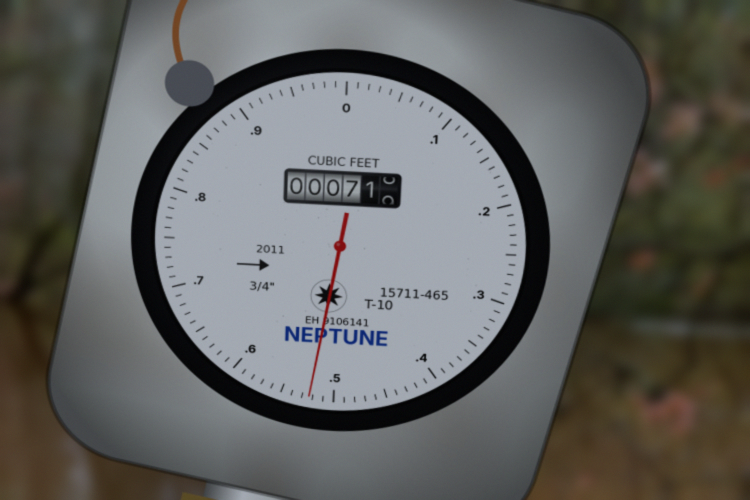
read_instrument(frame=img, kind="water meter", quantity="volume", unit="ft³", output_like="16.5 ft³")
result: 718.52 ft³
